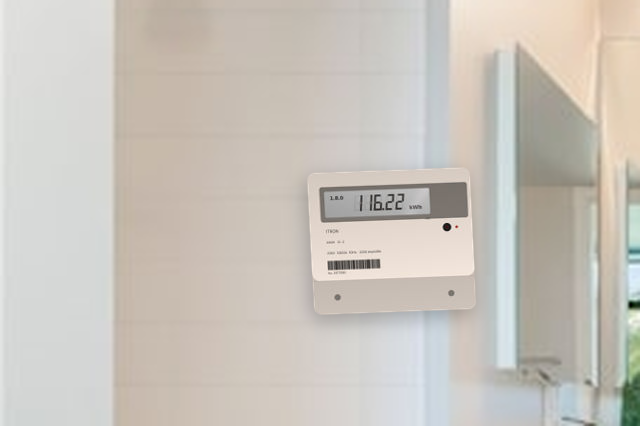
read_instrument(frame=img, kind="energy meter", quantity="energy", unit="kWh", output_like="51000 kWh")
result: 116.22 kWh
